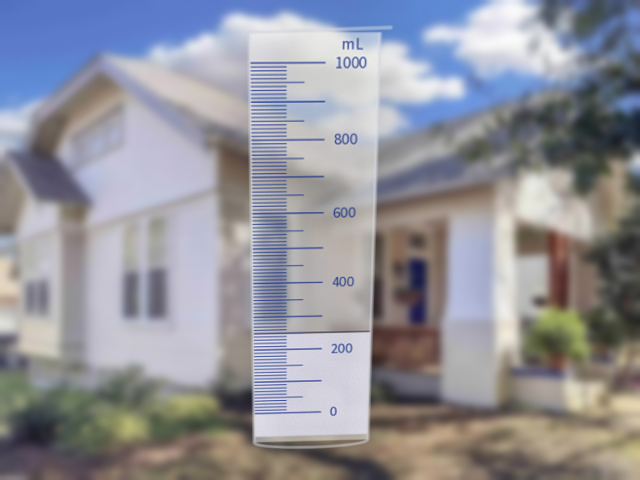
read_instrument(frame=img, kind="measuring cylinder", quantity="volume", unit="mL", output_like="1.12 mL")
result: 250 mL
